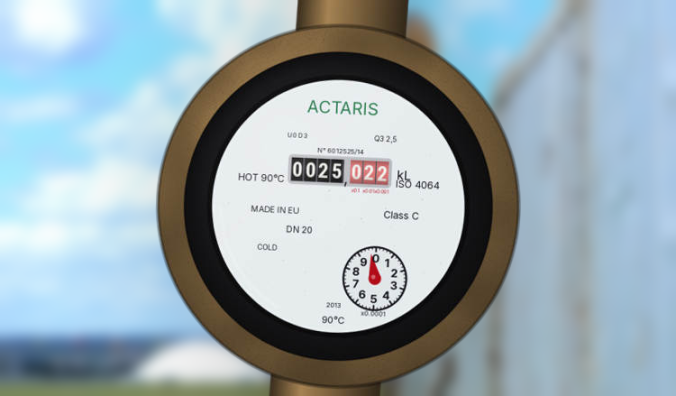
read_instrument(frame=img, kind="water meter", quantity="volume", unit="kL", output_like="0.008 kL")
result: 25.0219 kL
